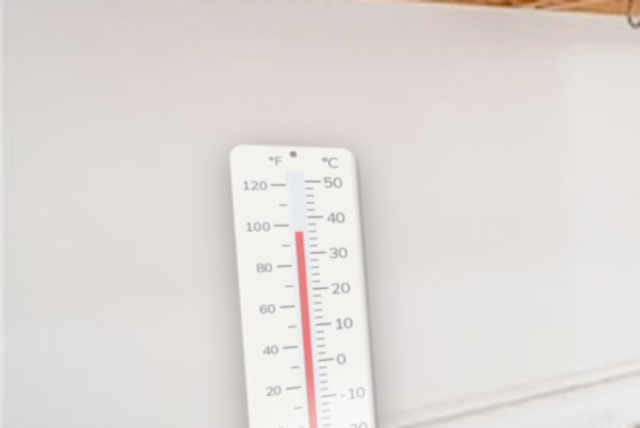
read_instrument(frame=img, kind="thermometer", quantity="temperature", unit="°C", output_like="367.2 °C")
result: 36 °C
